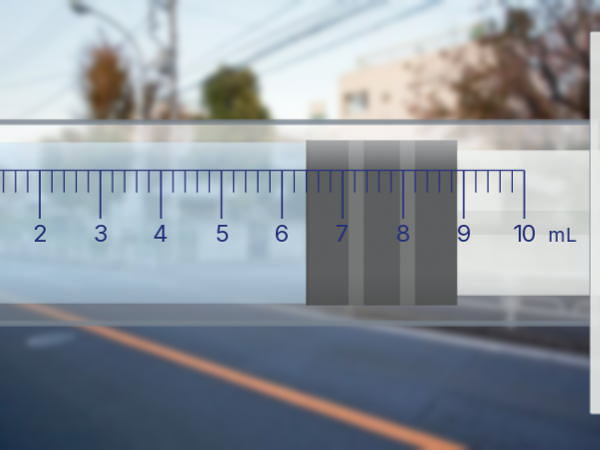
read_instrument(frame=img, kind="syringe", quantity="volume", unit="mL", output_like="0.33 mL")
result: 6.4 mL
